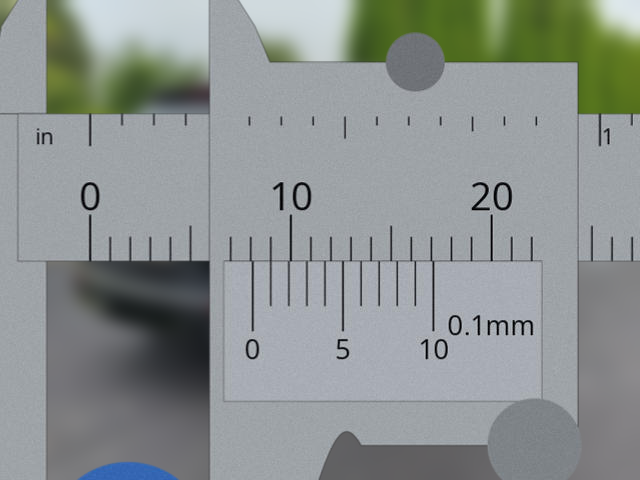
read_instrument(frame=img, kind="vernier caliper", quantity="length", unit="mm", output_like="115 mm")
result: 8.1 mm
